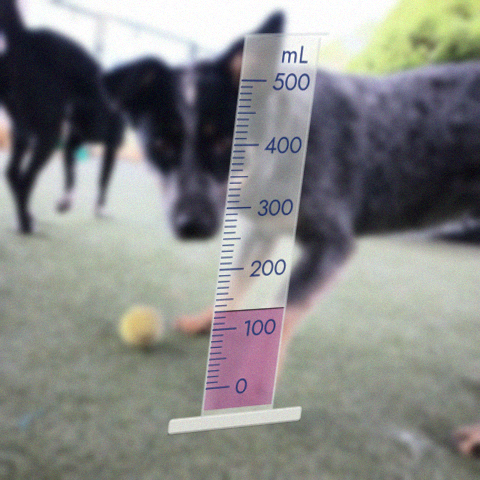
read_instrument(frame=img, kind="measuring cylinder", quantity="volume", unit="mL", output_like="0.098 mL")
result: 130 mL
